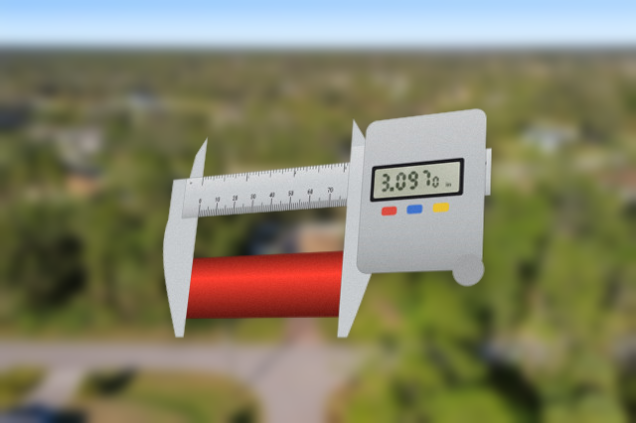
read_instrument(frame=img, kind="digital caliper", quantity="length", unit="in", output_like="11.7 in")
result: 3.0970 in
